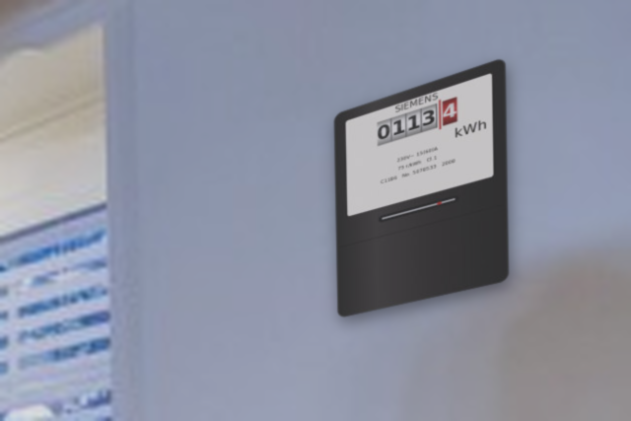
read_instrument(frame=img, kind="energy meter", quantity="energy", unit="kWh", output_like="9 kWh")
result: 113.4 kWh
